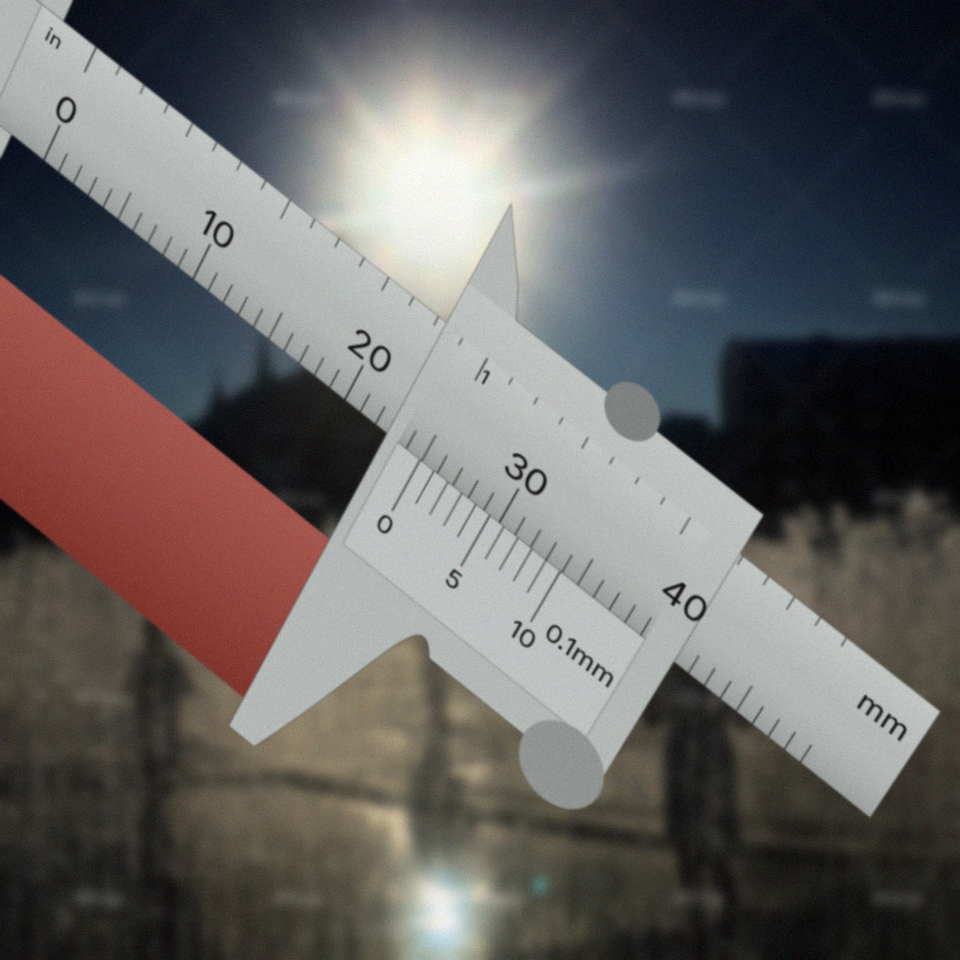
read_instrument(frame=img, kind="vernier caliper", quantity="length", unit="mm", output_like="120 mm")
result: 24.9 mm
